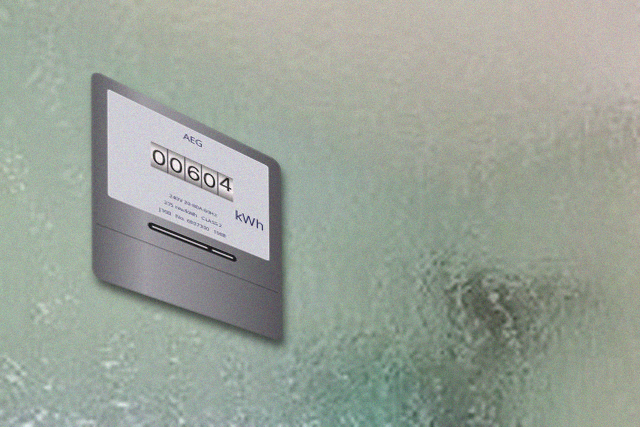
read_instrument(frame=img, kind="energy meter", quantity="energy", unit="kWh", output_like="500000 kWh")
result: 604 kWh
